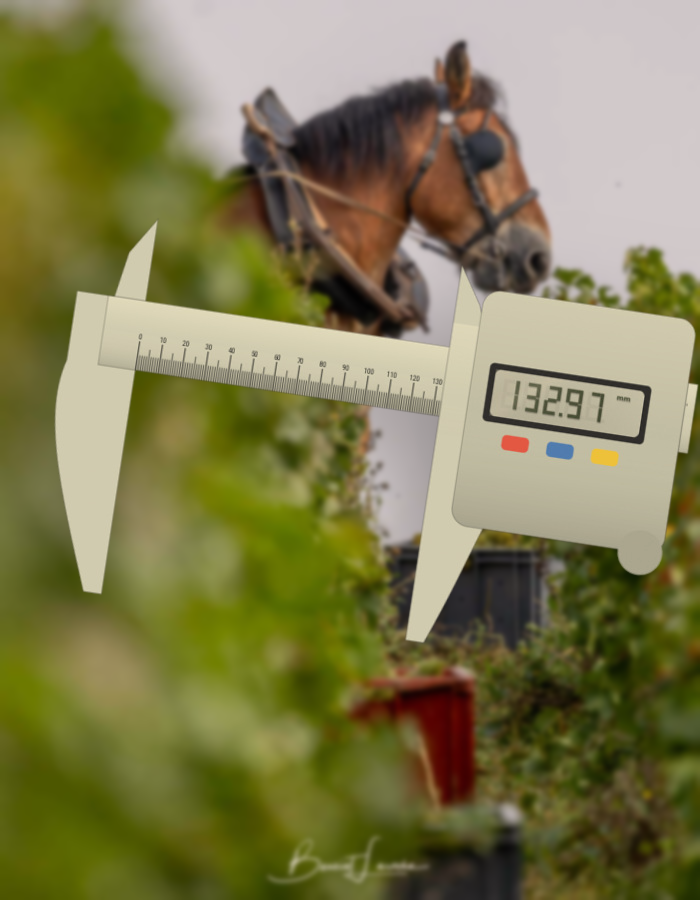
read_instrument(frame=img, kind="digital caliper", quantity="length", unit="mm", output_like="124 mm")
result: 132.97 mm
